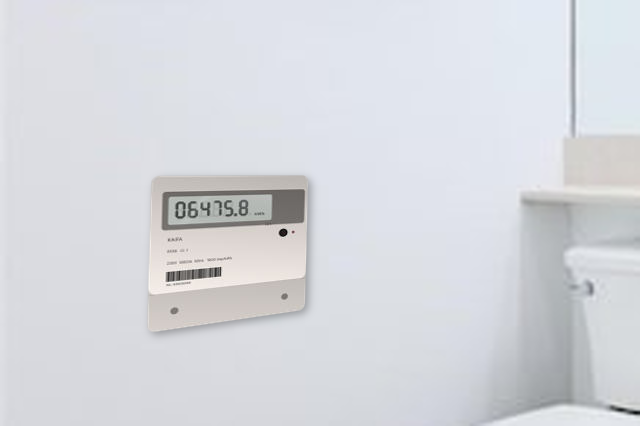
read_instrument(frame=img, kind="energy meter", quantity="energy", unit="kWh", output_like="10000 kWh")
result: 6475.8 kWh
